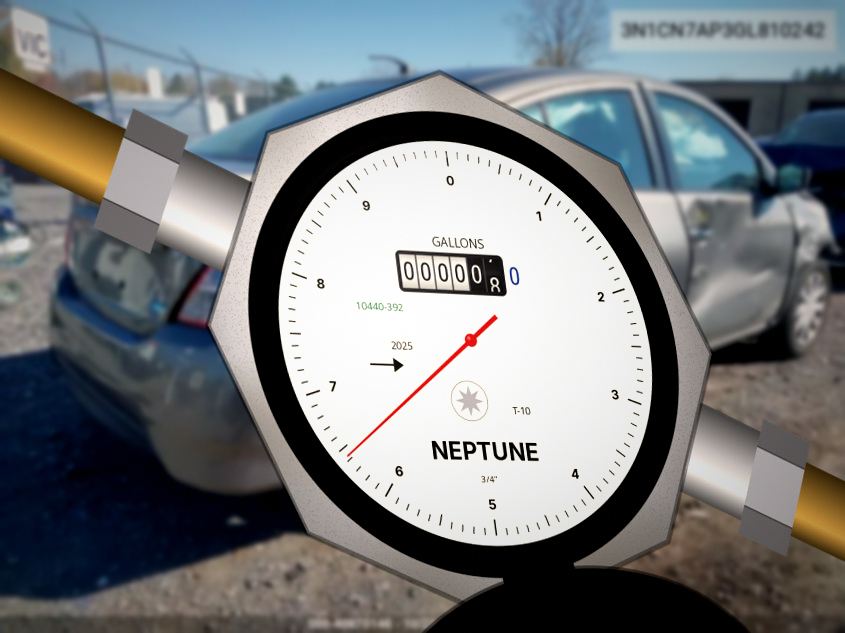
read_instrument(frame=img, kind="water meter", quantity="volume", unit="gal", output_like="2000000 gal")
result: 76.4 gal
